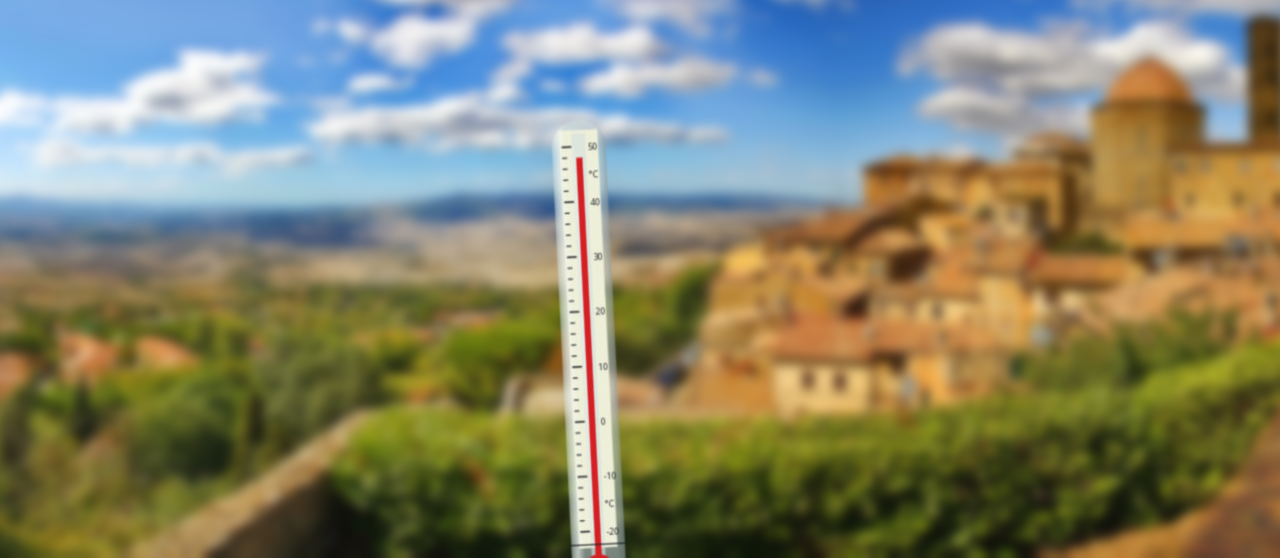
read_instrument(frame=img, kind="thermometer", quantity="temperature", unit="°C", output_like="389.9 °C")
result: 48 °C
